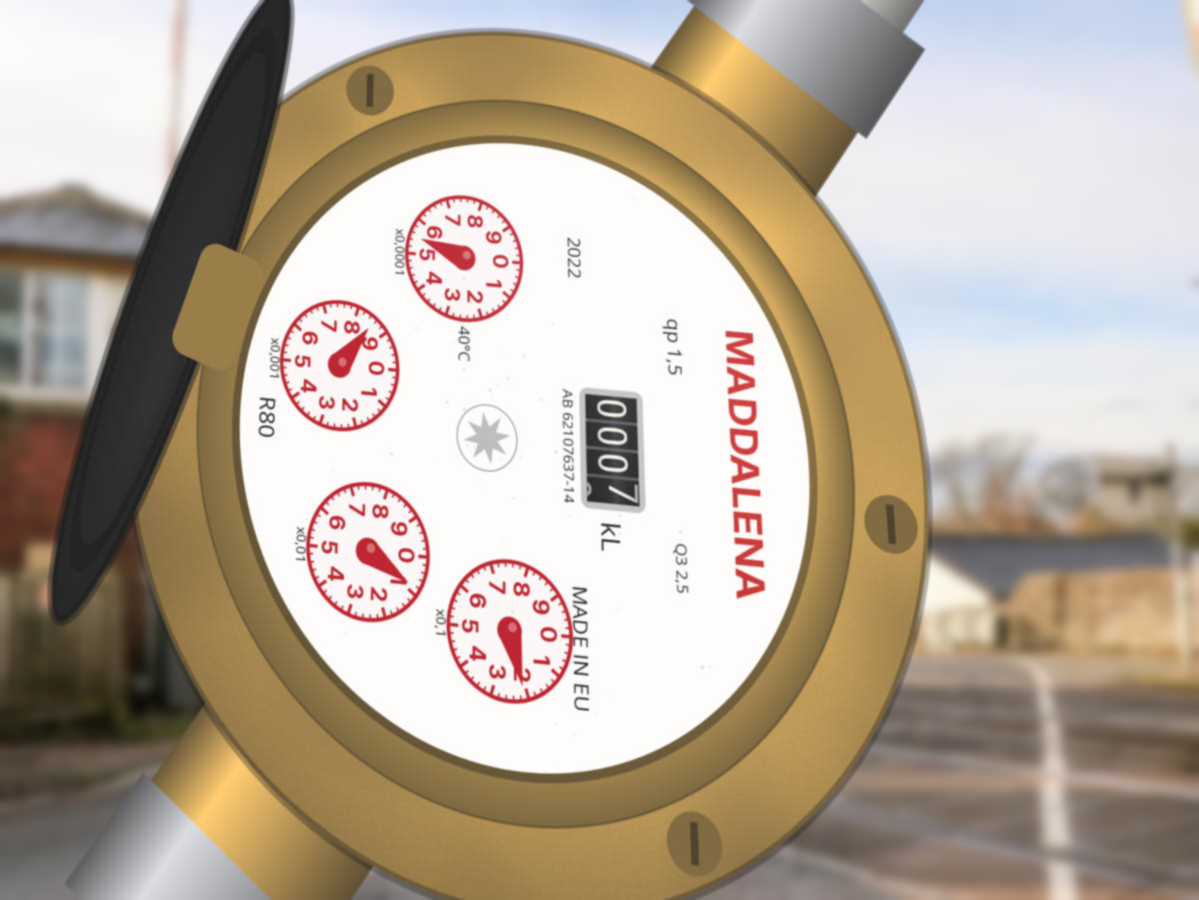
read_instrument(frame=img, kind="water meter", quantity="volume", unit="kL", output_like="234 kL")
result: 7.2085 kL
